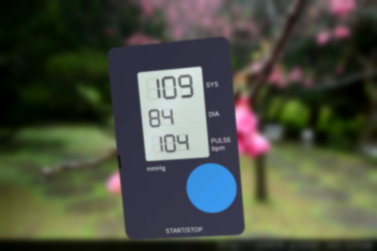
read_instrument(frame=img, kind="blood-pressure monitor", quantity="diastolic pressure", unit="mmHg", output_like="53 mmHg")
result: 84 mmHg
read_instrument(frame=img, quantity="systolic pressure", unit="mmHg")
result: 109 mmHg
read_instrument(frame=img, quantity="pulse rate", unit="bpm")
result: 104 bpm
